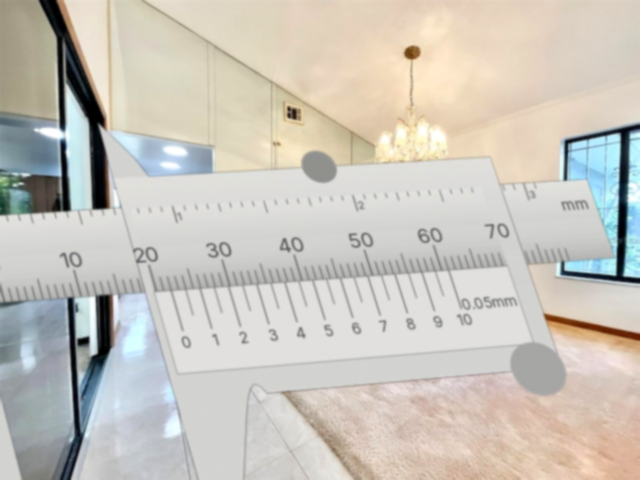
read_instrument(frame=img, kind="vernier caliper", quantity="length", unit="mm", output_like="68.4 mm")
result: 22.0 mm
